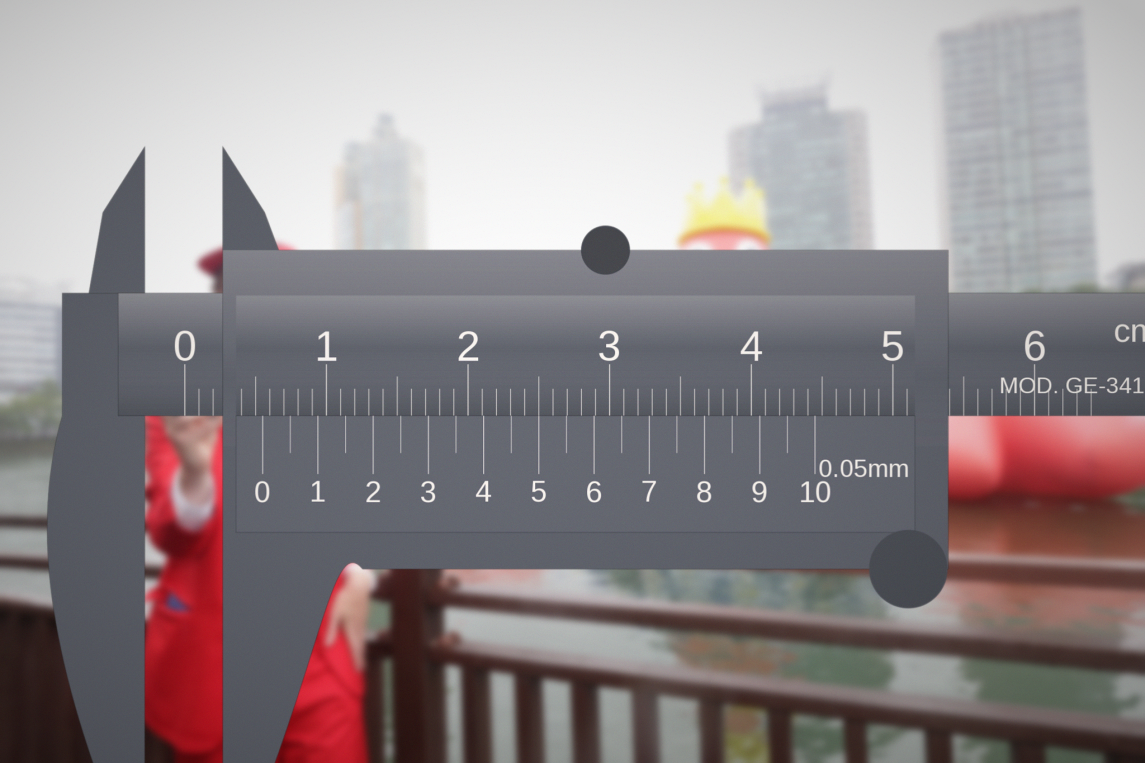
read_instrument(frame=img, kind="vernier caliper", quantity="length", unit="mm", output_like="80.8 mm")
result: 5.5 mm
